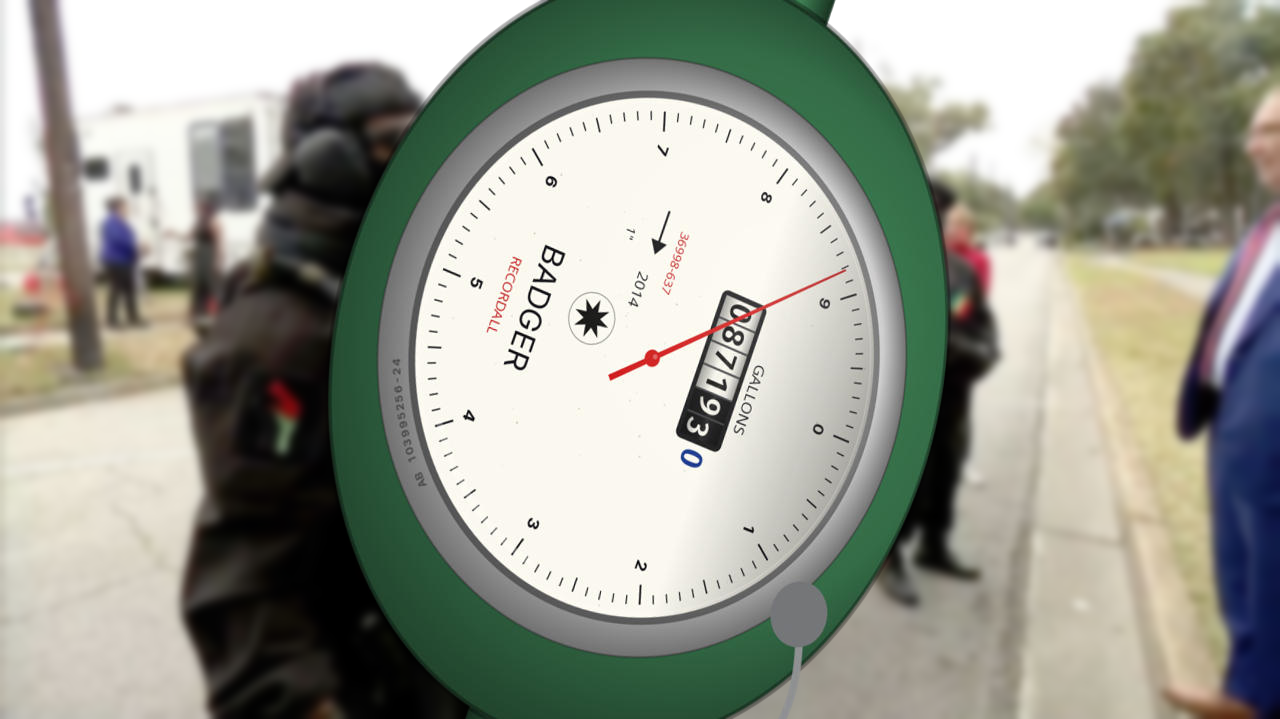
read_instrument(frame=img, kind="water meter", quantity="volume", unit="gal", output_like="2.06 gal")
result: 871928.8 gal
